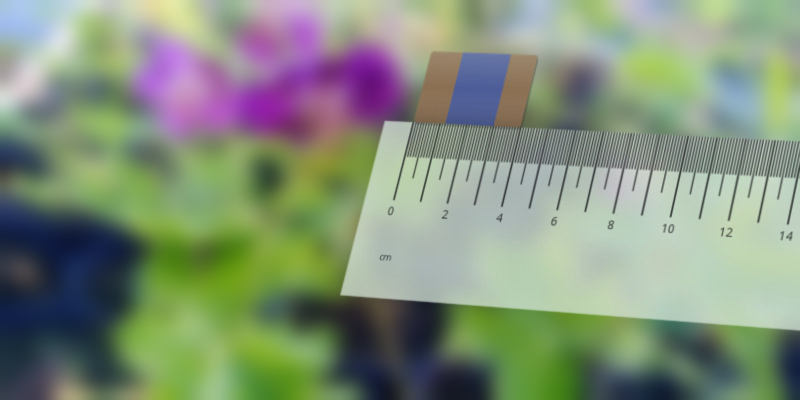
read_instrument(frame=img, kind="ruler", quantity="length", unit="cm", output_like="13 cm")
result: 4 cm
